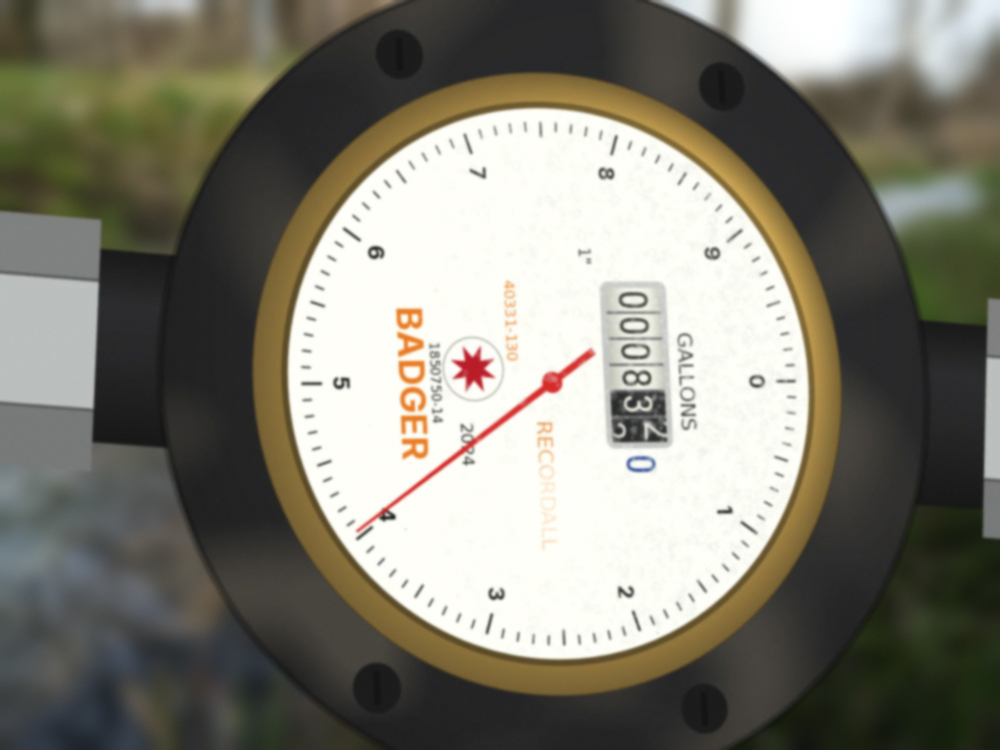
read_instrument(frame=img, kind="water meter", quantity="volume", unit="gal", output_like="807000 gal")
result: 8324.0 gal
